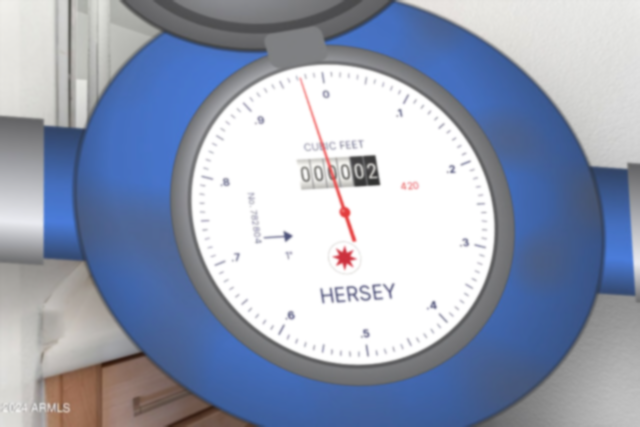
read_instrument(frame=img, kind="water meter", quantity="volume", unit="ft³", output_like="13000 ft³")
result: 1.97 ft³
